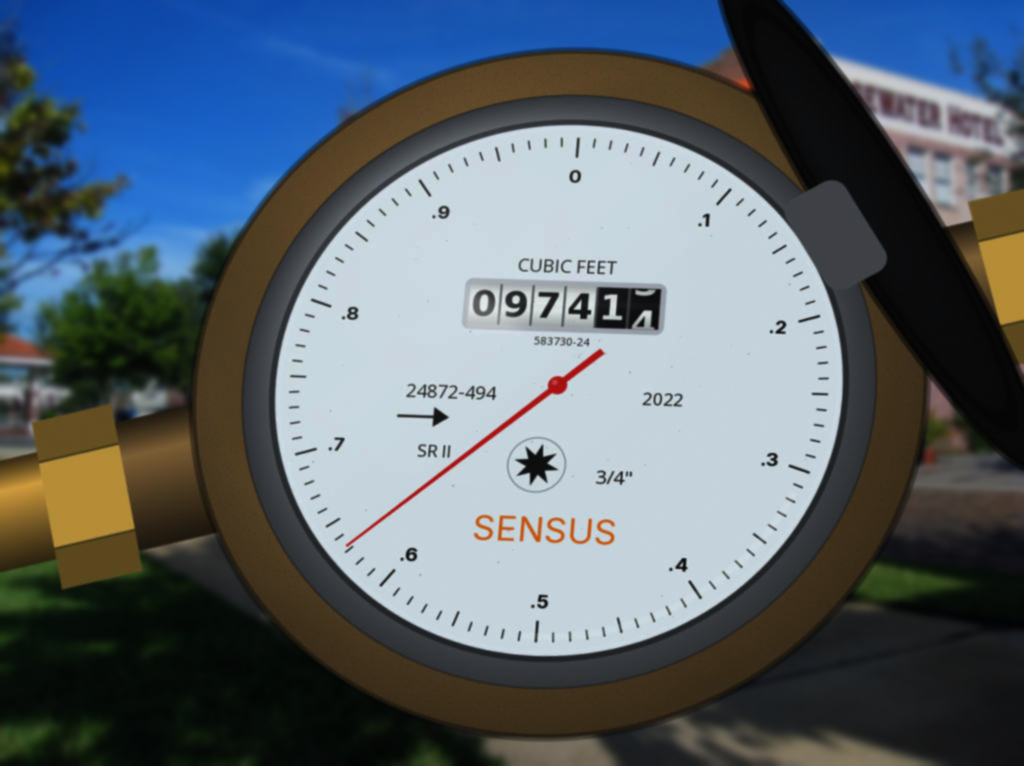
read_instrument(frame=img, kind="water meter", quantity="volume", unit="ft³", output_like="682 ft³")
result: 97413.63 ft³
